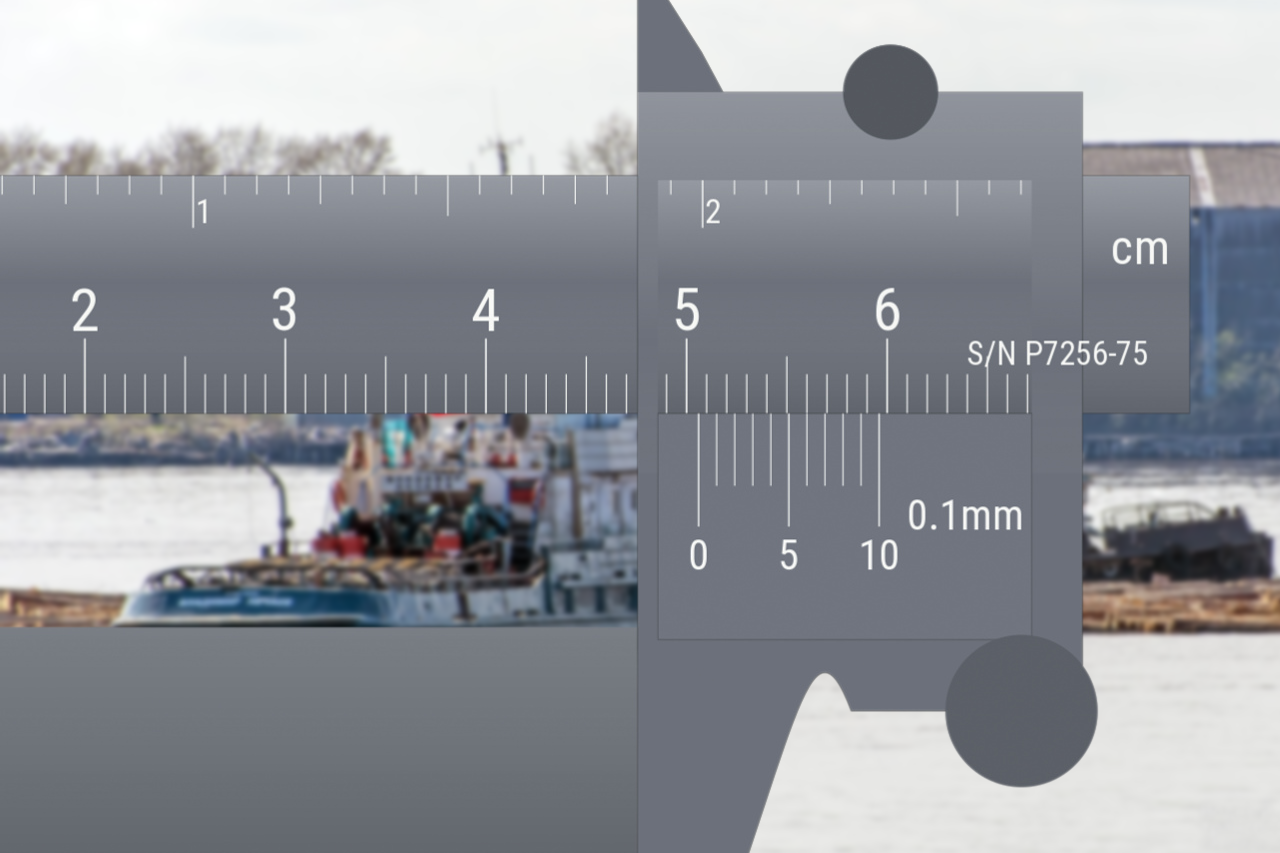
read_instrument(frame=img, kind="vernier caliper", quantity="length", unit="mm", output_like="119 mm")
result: 50.6 mm
